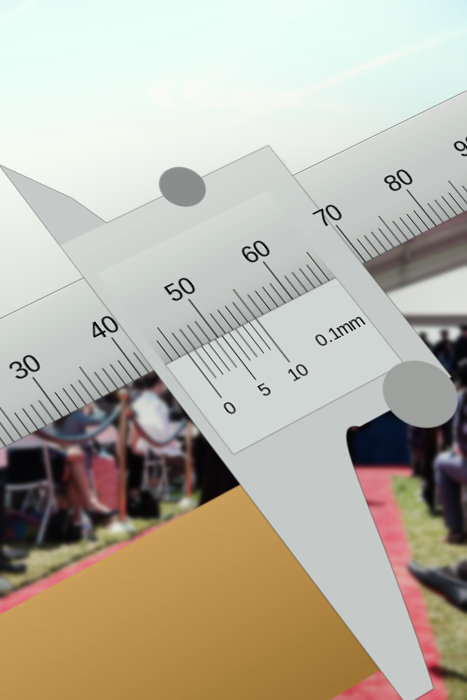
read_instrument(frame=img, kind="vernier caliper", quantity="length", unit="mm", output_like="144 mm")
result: 46.0 mm
